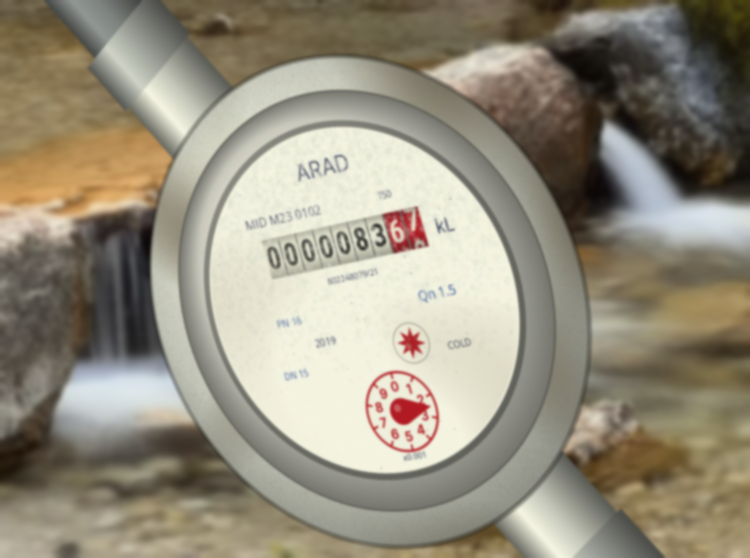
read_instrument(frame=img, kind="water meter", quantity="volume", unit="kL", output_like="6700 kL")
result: 83.672 kL
